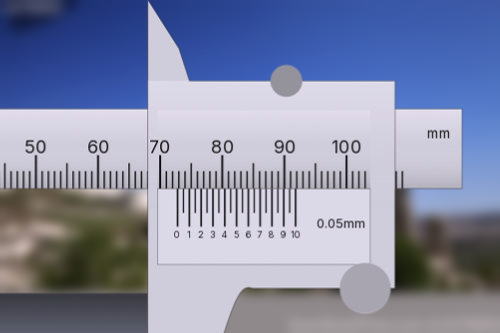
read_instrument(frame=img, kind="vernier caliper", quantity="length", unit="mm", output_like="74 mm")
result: 72.8 mm
